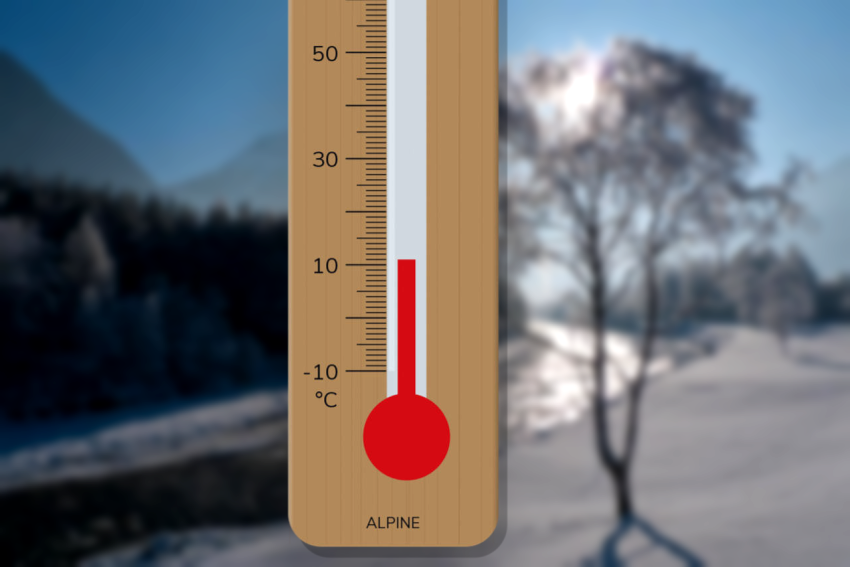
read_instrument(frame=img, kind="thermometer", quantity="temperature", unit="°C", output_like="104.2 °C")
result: 11 °C
